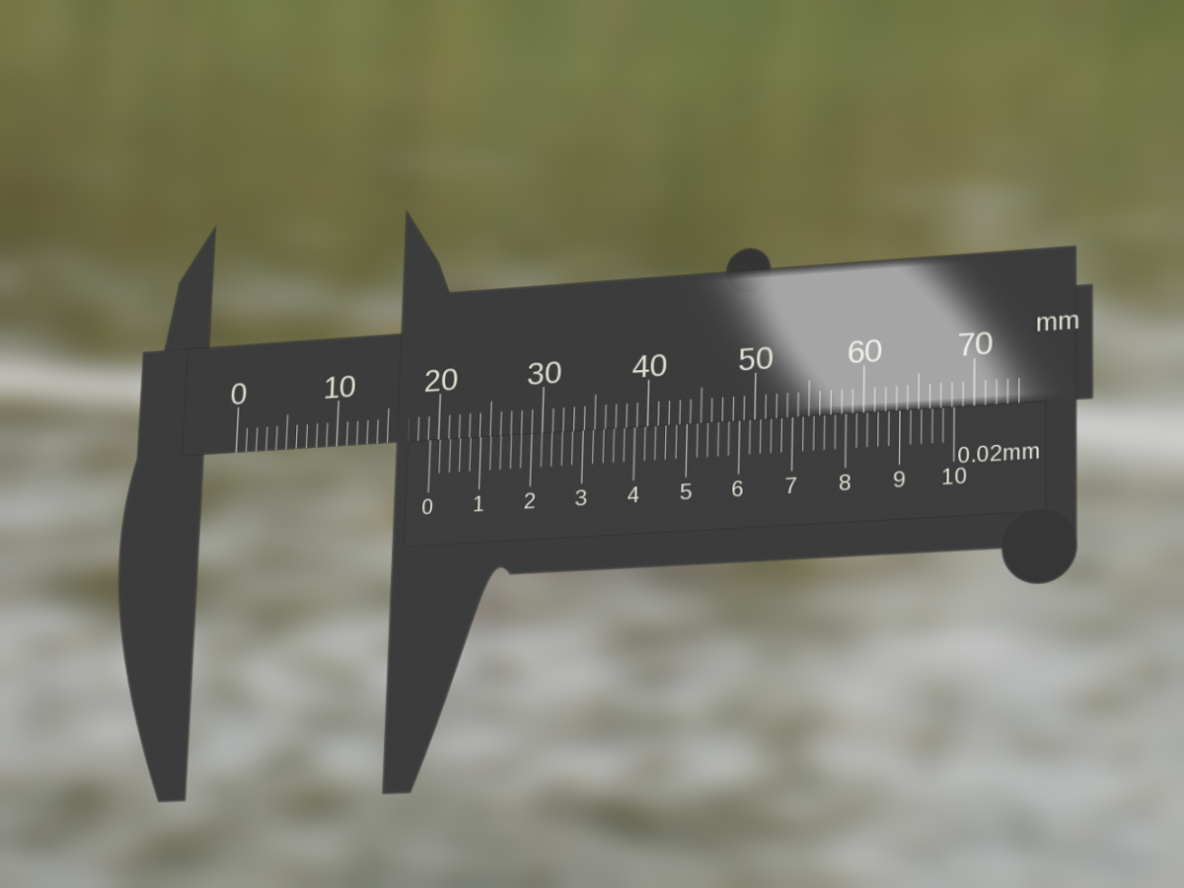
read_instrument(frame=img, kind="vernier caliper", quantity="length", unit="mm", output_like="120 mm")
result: 19.2 mm
